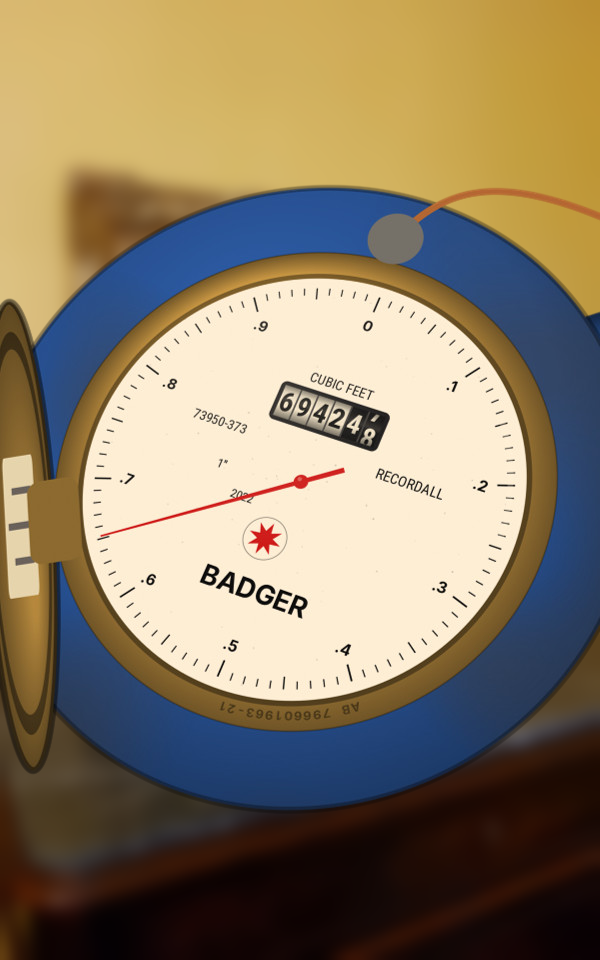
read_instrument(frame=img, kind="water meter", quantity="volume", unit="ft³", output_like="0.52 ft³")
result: 694247.65 ft³
